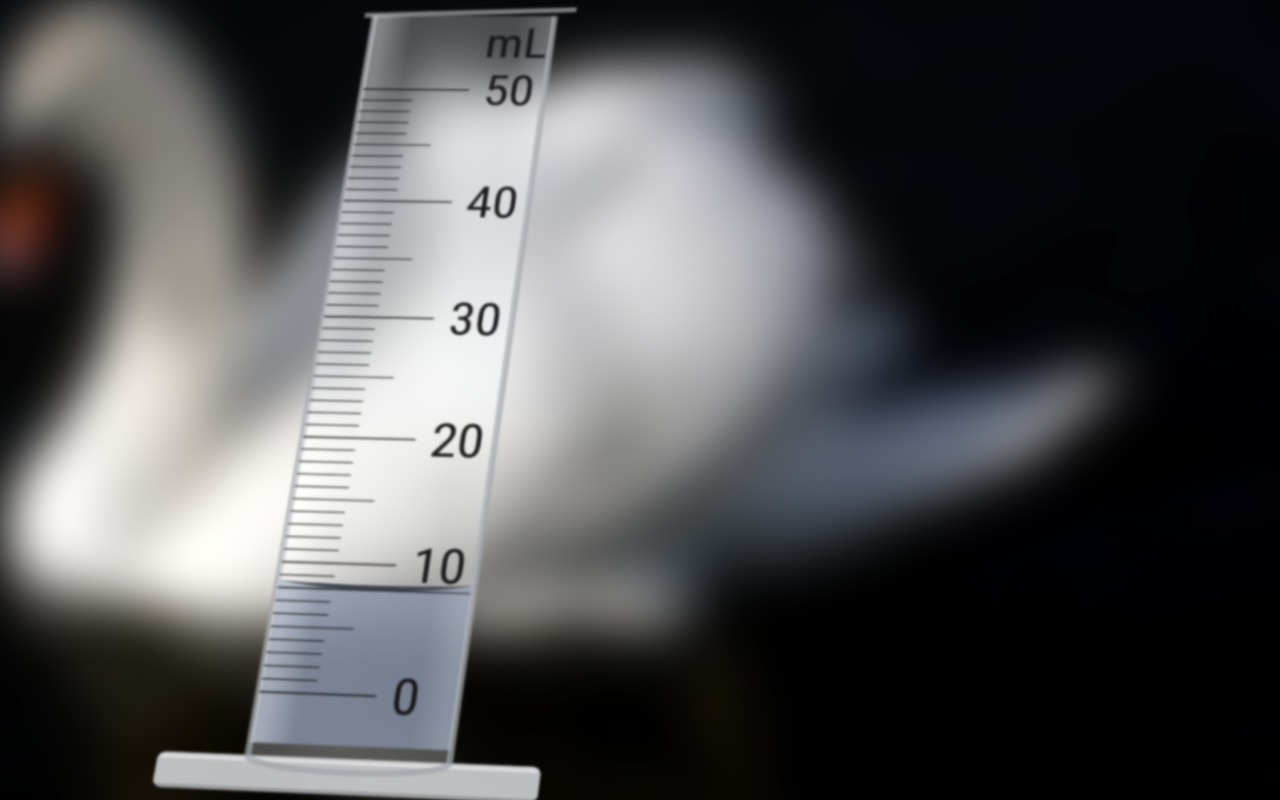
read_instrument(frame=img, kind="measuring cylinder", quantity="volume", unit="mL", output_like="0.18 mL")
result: 8 mL
